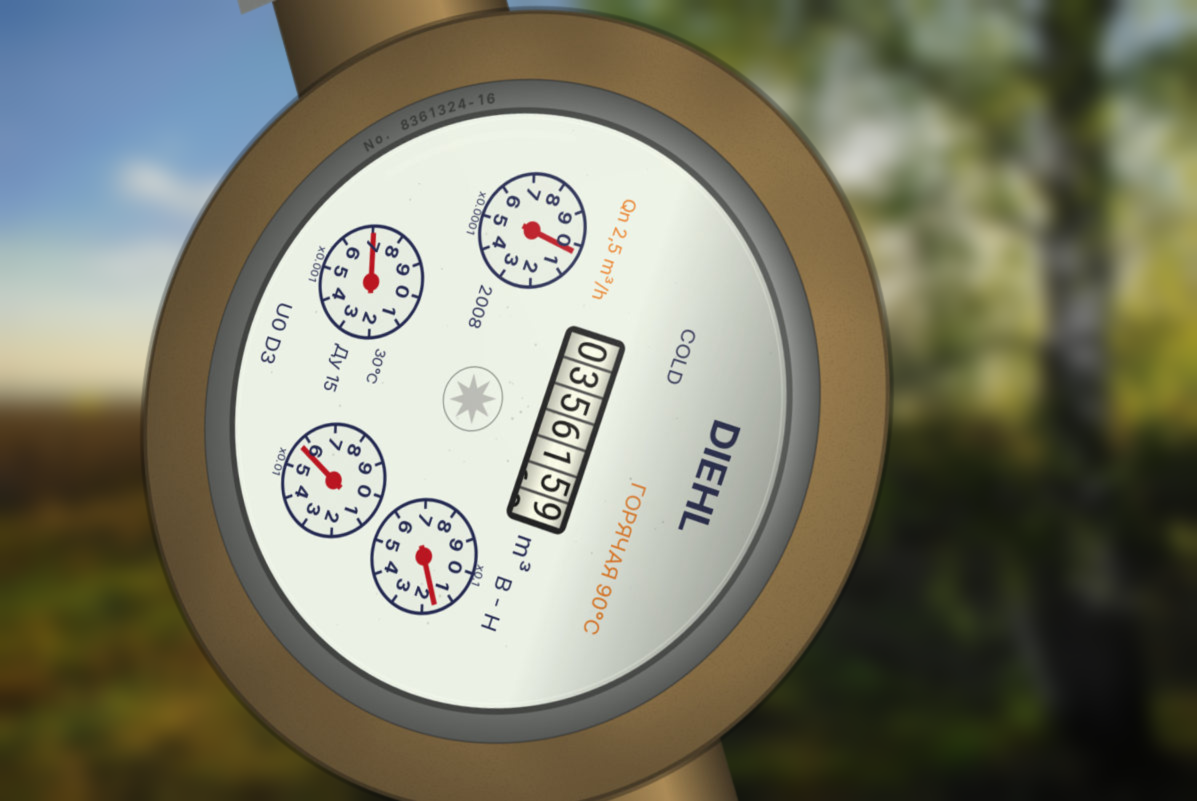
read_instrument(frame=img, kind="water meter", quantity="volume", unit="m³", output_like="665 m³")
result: 356159.1570 m³
